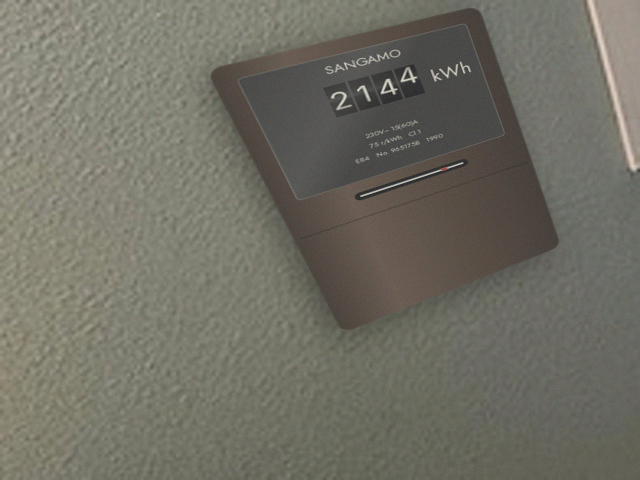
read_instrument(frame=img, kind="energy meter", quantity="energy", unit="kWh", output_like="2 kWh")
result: 2144 kWh
